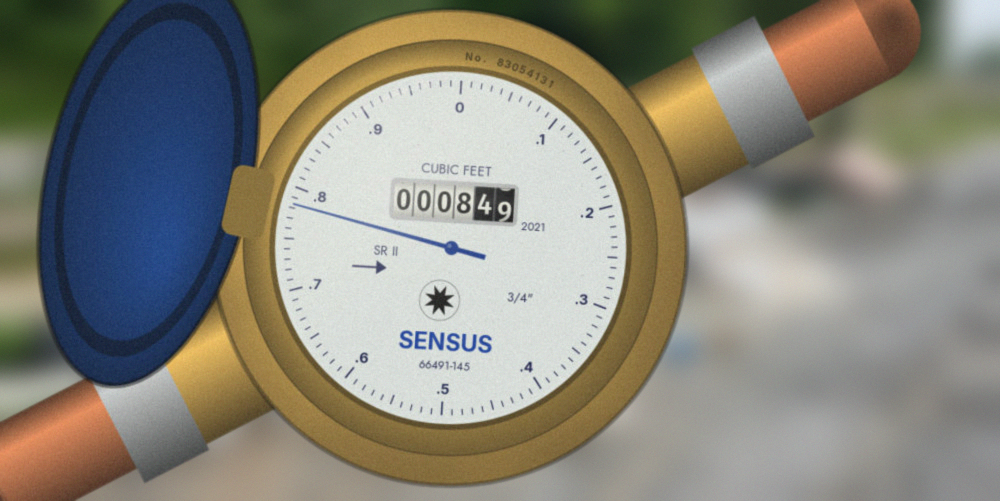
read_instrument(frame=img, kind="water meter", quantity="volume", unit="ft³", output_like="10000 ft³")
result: 848.78 ft³
